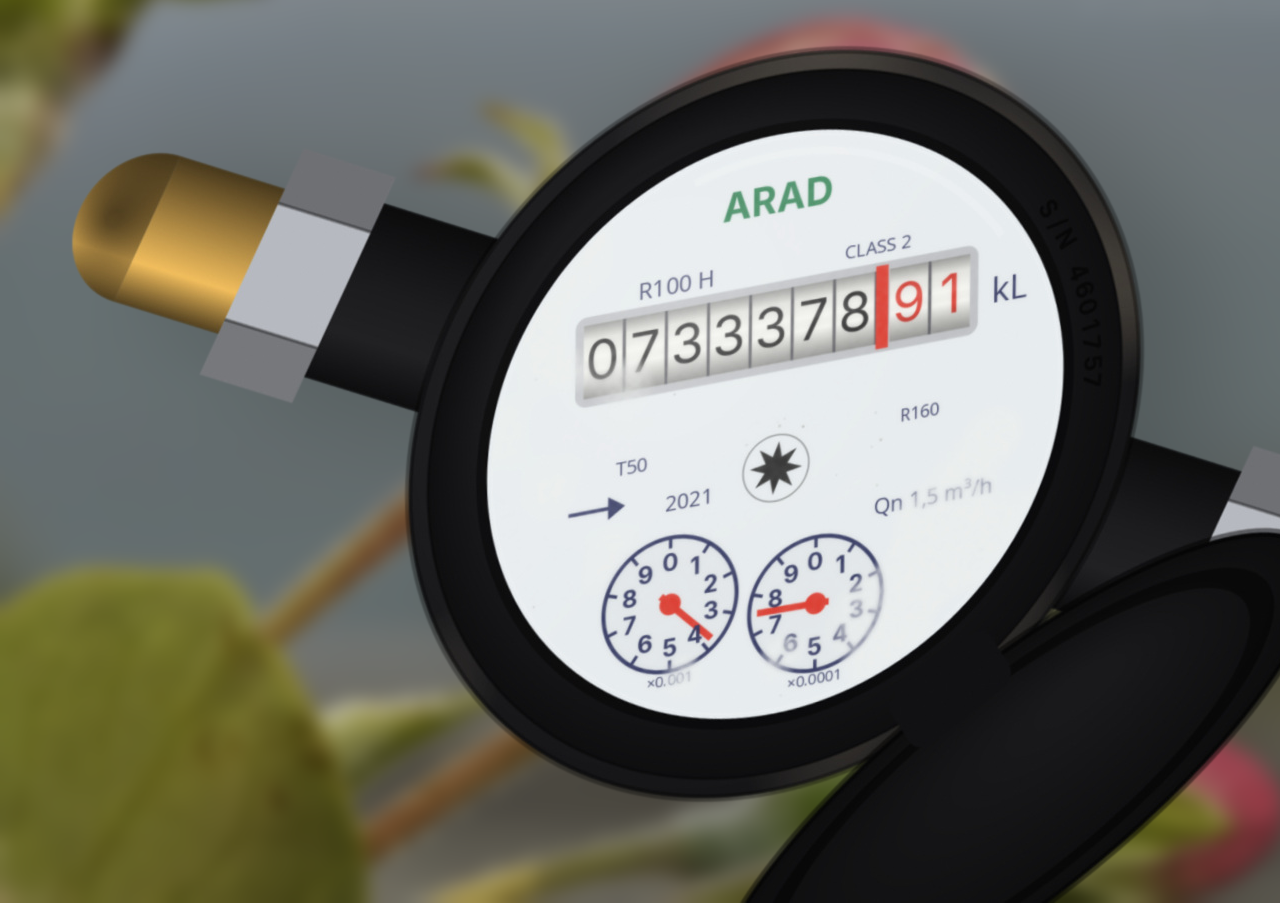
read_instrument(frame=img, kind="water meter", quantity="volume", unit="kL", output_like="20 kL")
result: 733378.9137 kL
